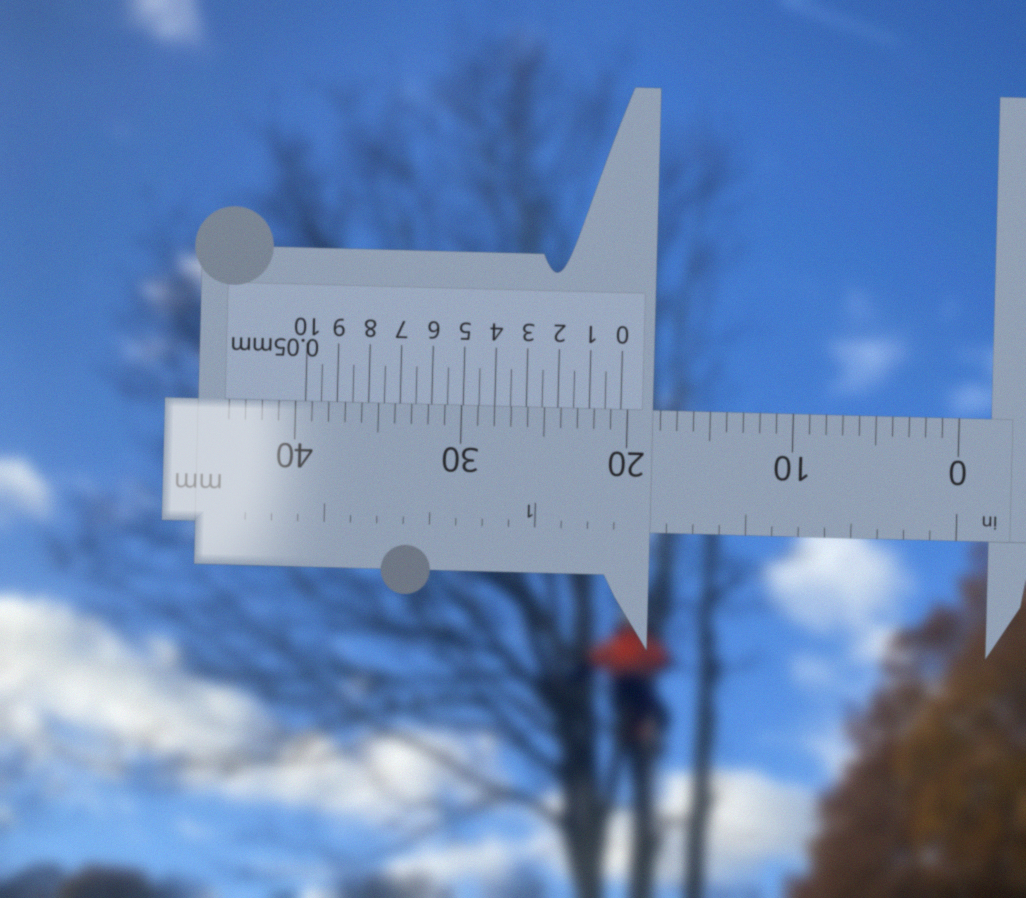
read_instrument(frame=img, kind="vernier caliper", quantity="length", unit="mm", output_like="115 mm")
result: 20.4 mm
